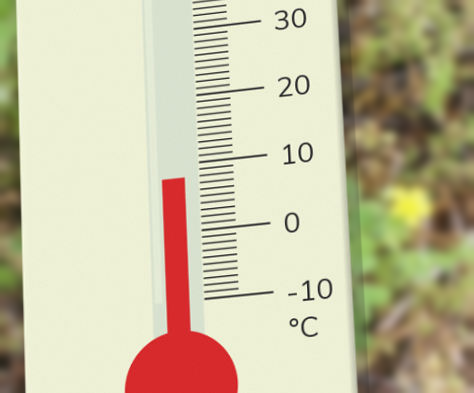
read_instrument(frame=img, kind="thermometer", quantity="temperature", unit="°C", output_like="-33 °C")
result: 8 °C
